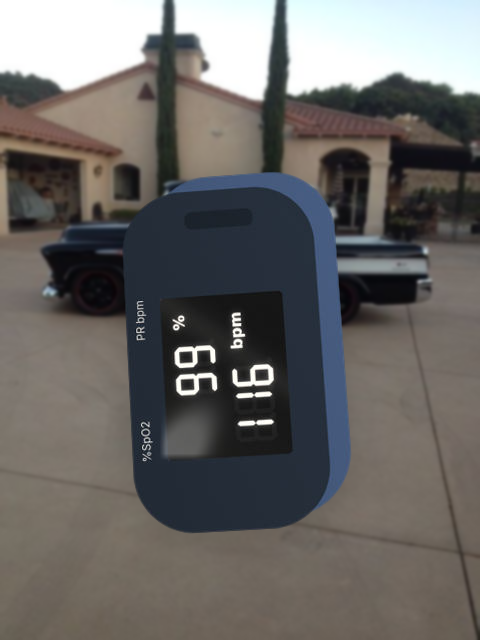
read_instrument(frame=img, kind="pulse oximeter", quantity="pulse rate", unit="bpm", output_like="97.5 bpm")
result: 116 bpm
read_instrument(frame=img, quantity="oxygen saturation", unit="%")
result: 99 %
